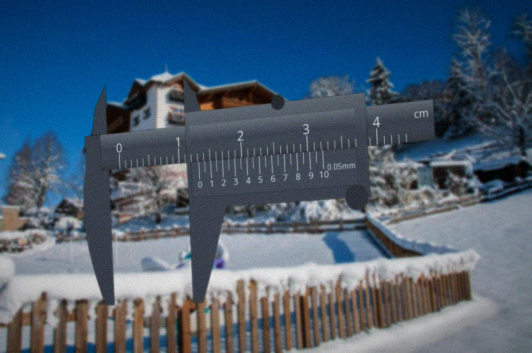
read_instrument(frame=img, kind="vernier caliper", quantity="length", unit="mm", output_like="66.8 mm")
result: 13.2 mm
